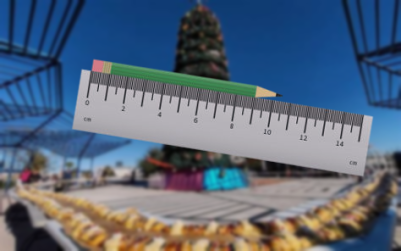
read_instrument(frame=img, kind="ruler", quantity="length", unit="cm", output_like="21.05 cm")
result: 10.5 cm
